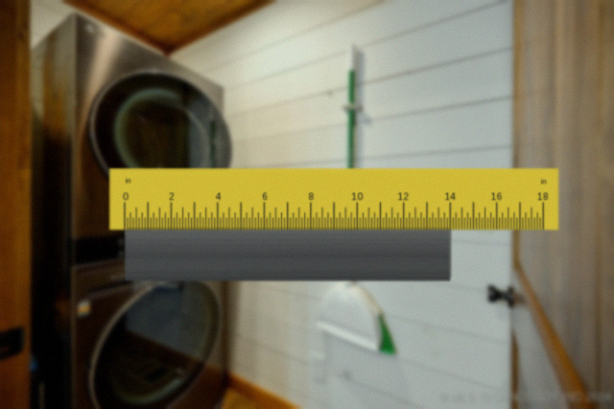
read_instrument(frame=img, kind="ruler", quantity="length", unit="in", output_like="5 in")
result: 14 in
